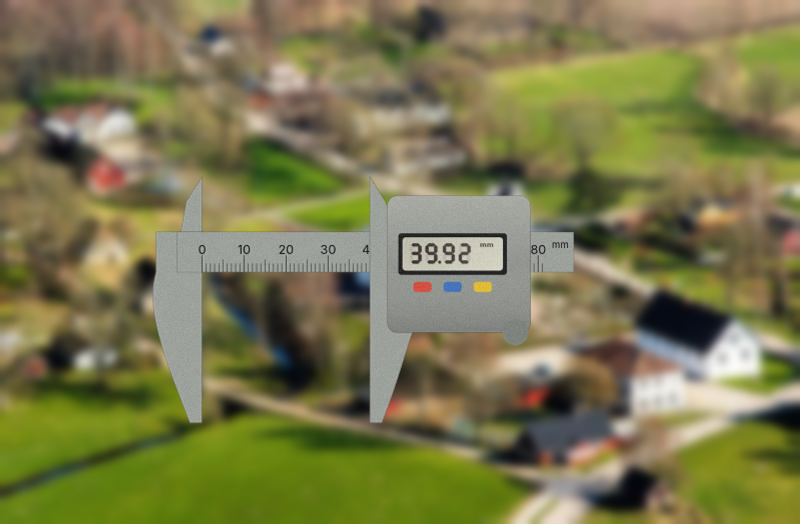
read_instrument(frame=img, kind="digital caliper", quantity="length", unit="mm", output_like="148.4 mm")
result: 39.92 mm
